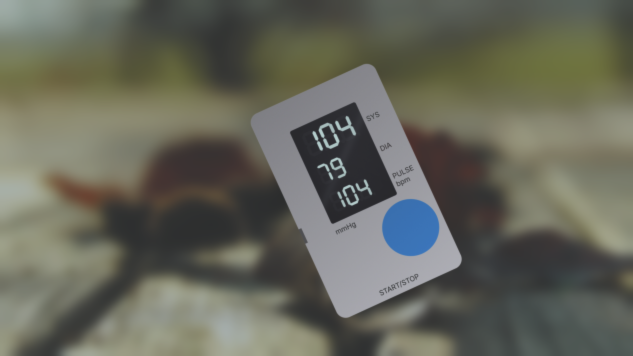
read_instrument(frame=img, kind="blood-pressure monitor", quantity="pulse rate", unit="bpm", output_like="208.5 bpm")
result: 104 bpm
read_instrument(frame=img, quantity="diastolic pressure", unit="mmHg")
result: 79 mmHg
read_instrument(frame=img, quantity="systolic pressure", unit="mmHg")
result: 104 mmHg
